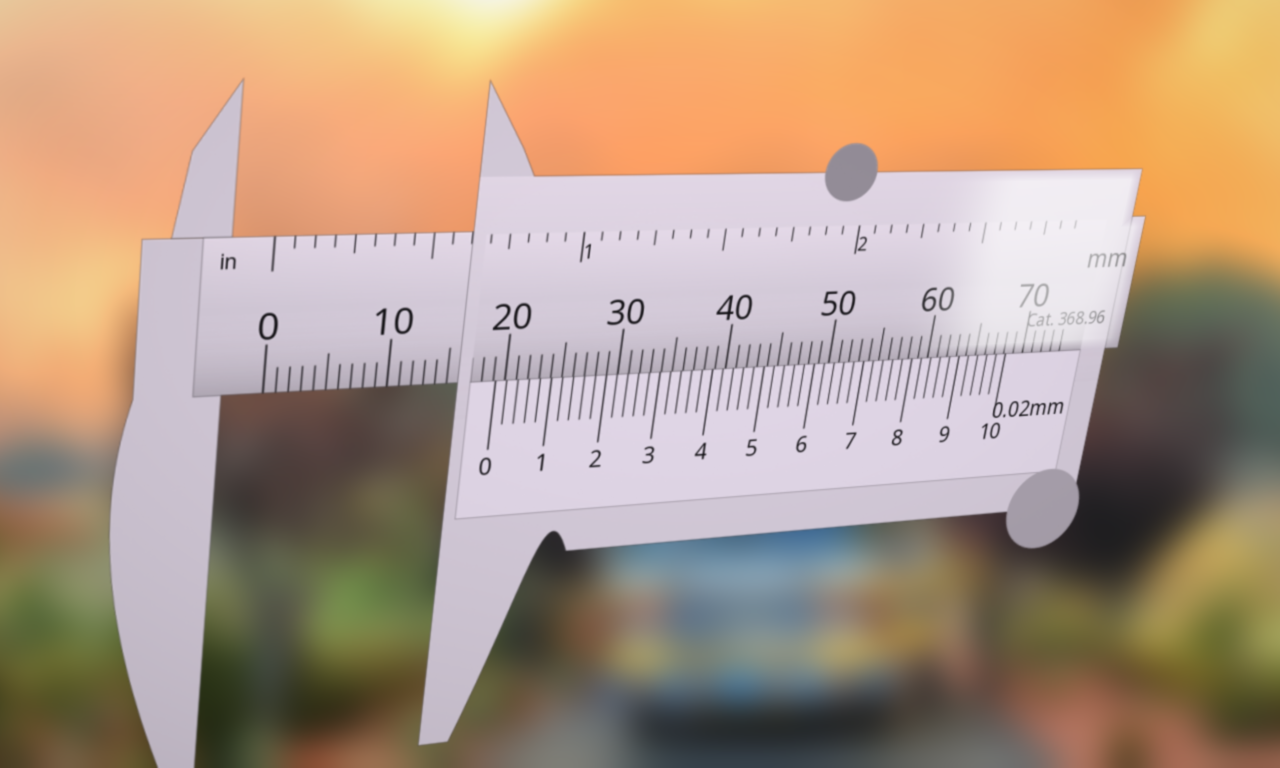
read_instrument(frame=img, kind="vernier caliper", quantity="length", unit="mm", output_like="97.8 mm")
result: 19.2 mm
